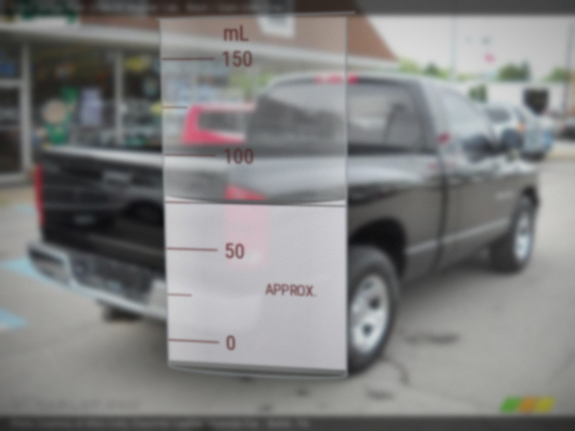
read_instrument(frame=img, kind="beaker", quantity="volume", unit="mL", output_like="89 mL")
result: 75 mL
